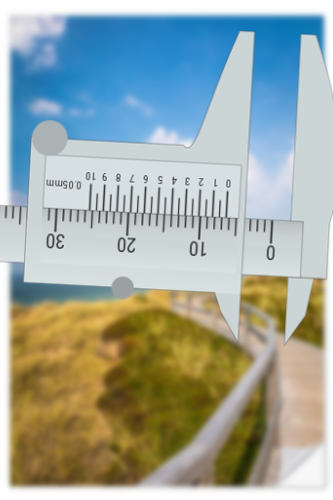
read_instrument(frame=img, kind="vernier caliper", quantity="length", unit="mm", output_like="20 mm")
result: 6.4 mm
